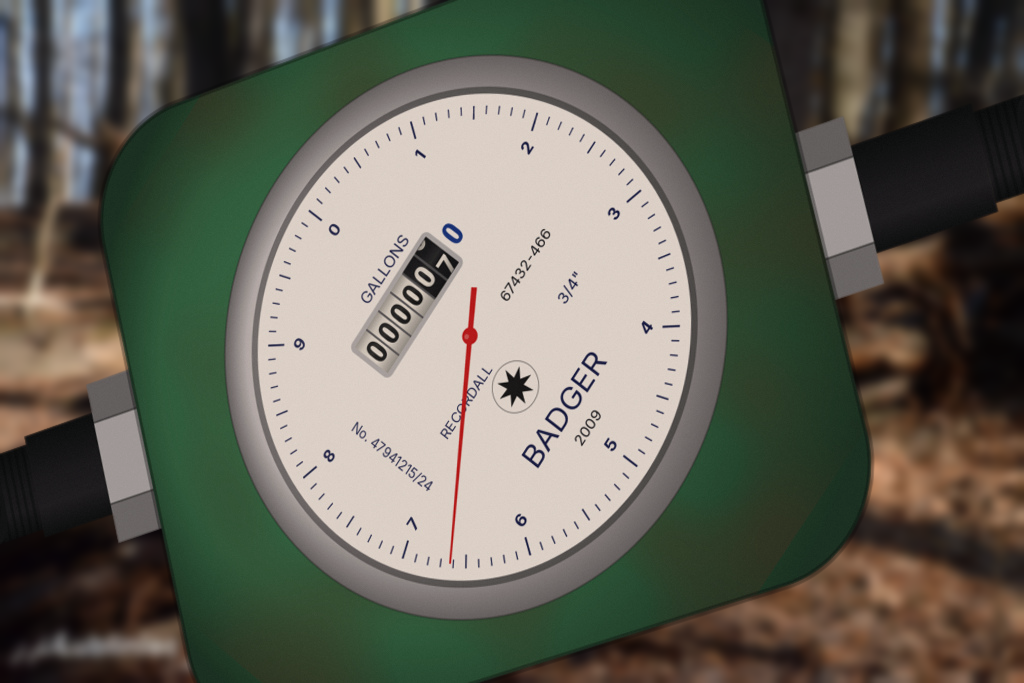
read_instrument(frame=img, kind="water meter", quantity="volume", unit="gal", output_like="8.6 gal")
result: 66.6 gal
